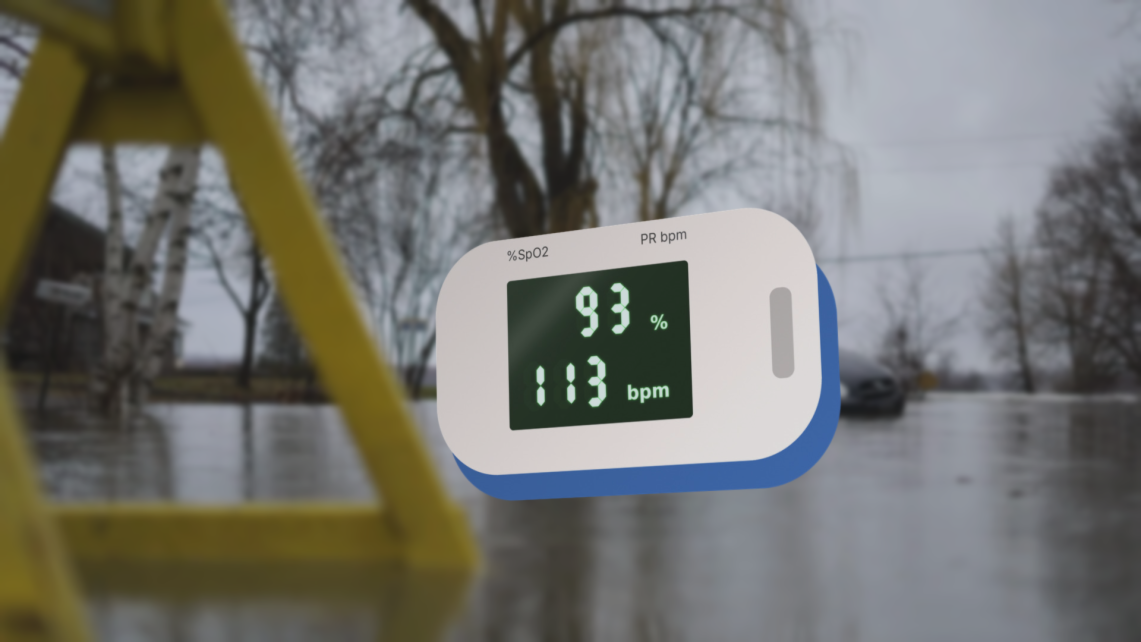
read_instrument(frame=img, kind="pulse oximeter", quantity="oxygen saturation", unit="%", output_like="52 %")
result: 93 %
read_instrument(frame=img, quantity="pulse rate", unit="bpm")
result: 113 bpm
